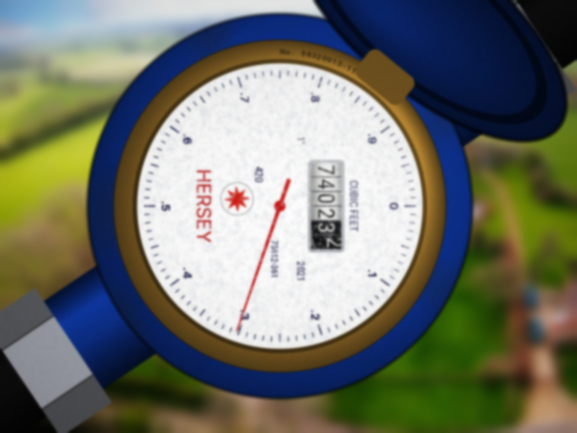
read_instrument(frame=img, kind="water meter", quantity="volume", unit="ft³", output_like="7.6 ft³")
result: 740232.30 ft³
